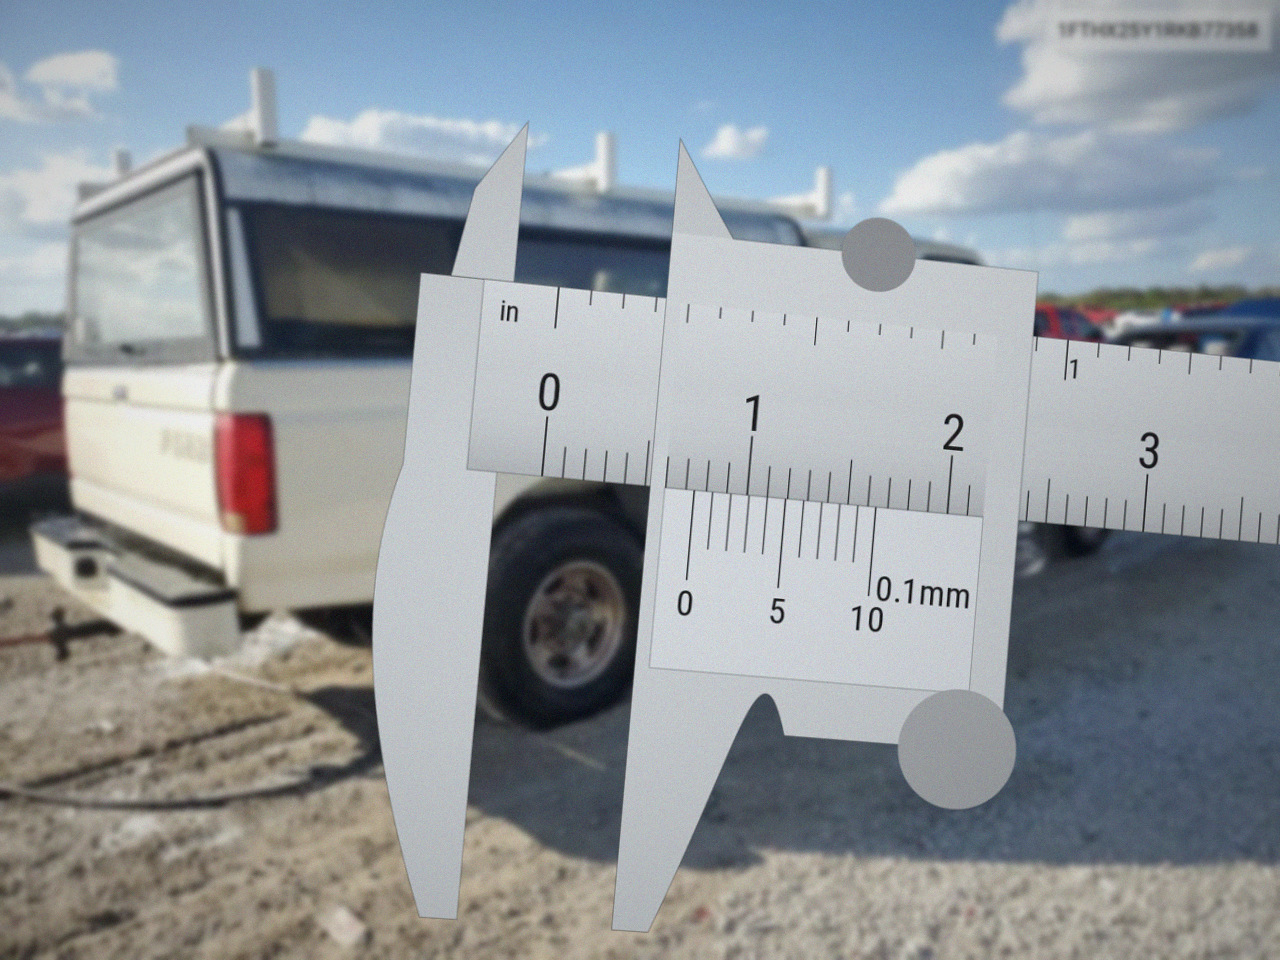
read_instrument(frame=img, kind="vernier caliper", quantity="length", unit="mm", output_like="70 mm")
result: 7.4 mm
